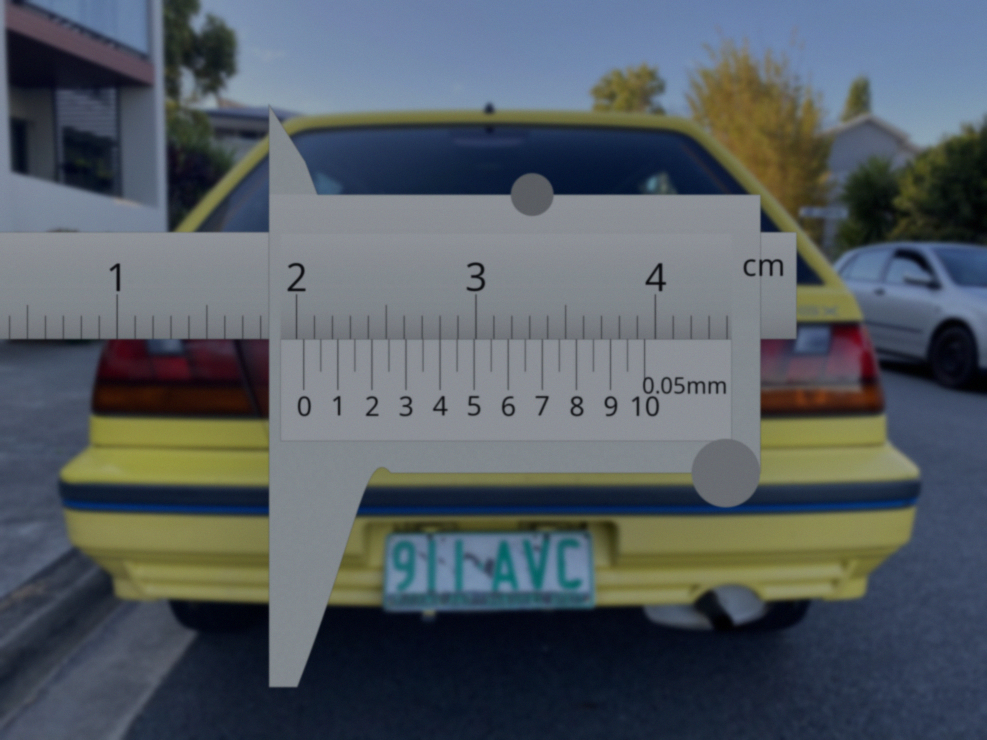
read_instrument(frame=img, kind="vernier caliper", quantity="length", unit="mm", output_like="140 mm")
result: 20.4 mm
